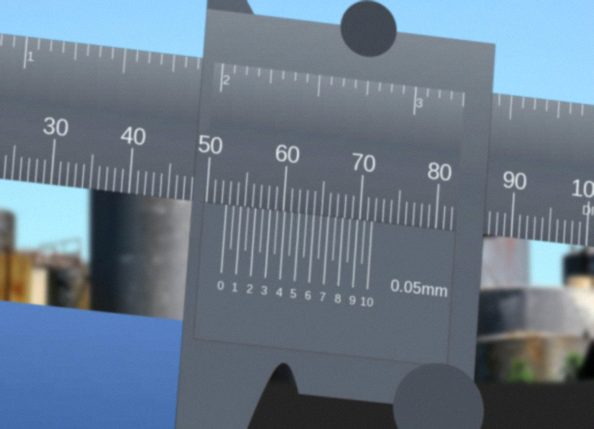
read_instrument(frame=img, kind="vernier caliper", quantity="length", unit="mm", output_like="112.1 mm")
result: 52.6 mm
